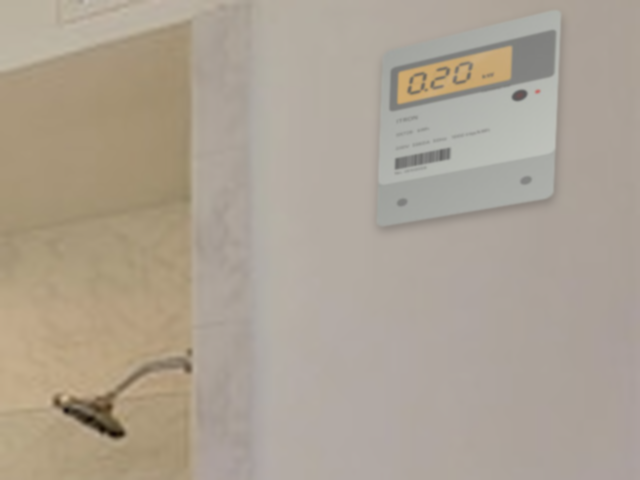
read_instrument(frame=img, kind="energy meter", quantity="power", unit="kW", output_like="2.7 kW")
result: 0.20 kW
